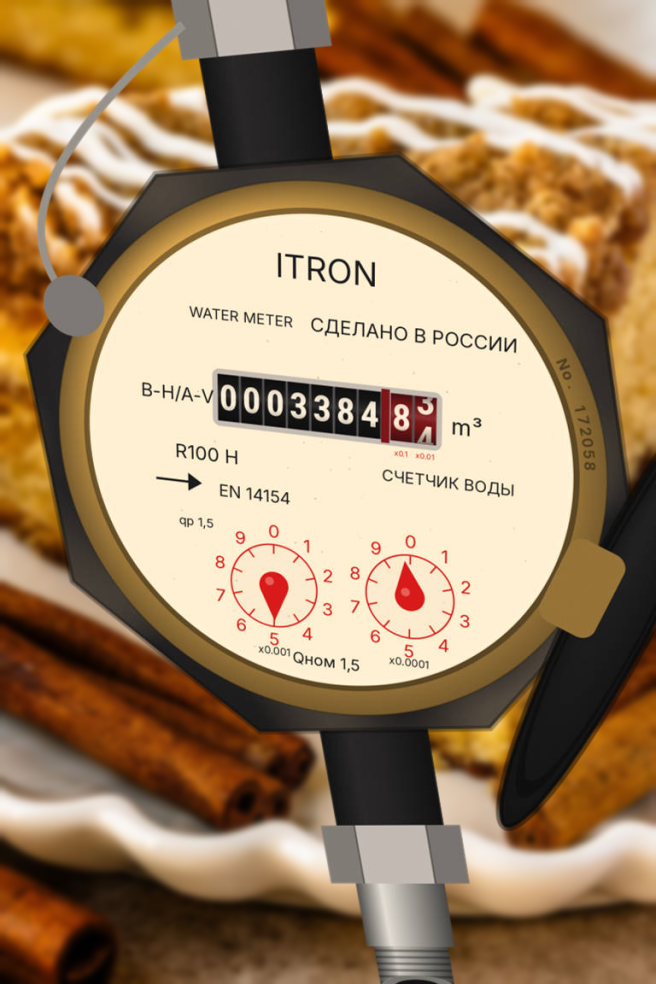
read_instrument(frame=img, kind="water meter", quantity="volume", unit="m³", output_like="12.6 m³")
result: 3384.8349 m³
